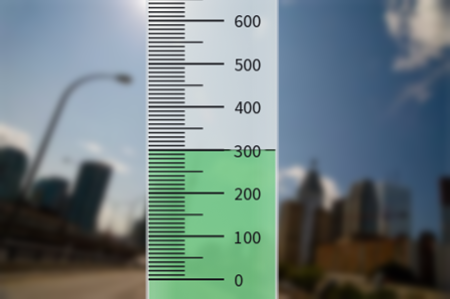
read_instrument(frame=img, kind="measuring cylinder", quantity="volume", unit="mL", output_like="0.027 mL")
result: 300 mL
